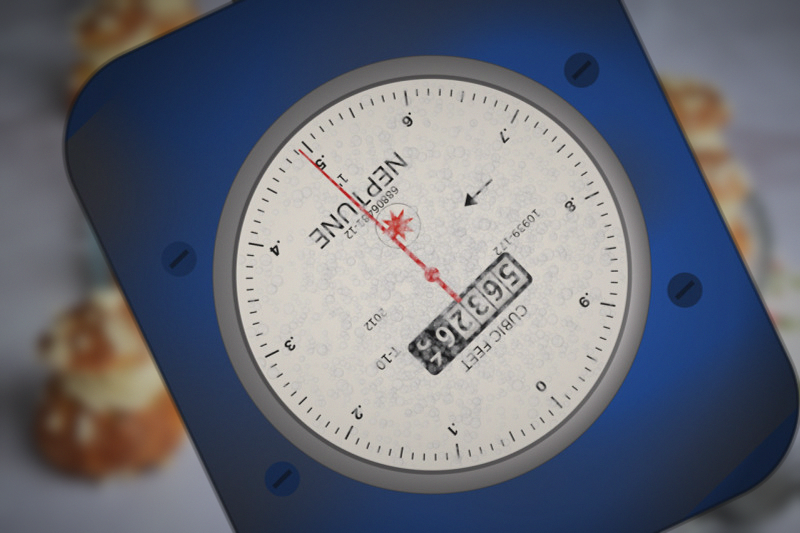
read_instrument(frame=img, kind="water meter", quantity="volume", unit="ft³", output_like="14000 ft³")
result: 563262.49 ft³
